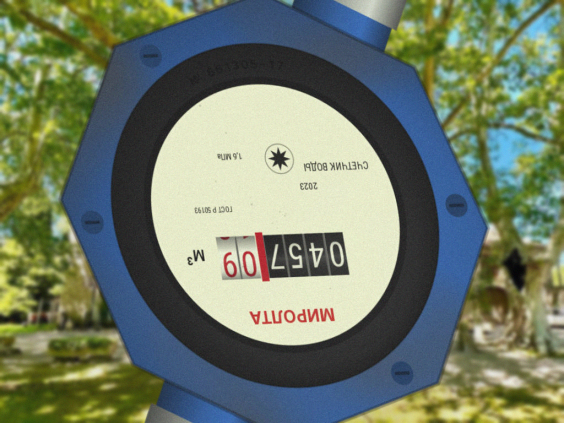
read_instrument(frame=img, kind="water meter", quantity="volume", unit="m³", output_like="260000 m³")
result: 457.09 m³
